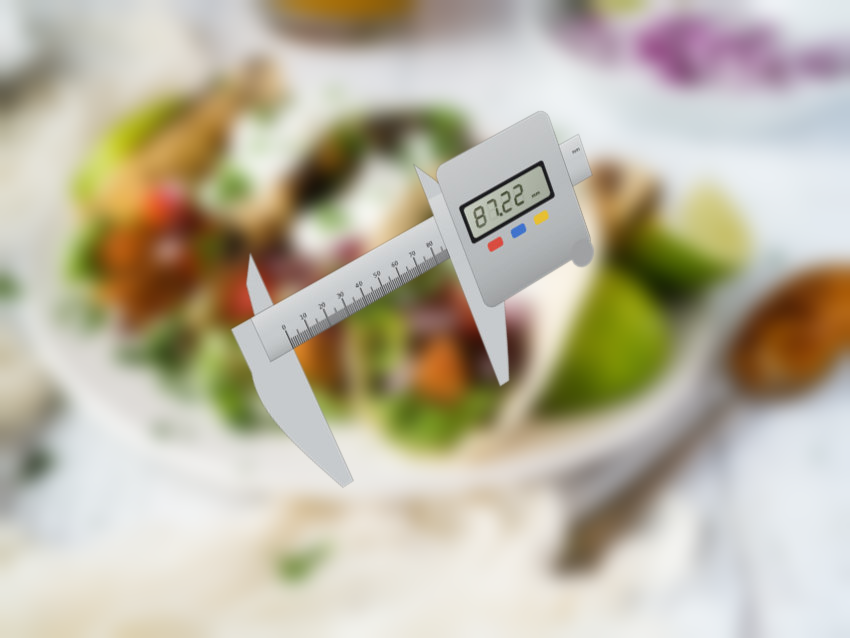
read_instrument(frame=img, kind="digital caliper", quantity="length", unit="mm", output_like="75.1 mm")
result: 87.22 mm
